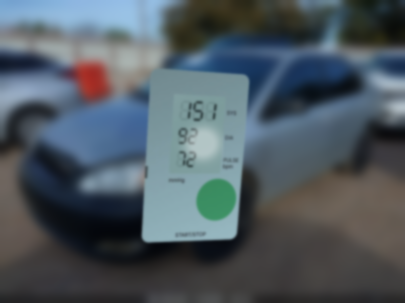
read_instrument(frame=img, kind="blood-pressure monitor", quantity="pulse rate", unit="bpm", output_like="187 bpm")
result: 72 bpm
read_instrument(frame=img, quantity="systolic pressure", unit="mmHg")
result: 151 mmHg
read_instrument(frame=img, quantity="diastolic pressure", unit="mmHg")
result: 92 mmHg
